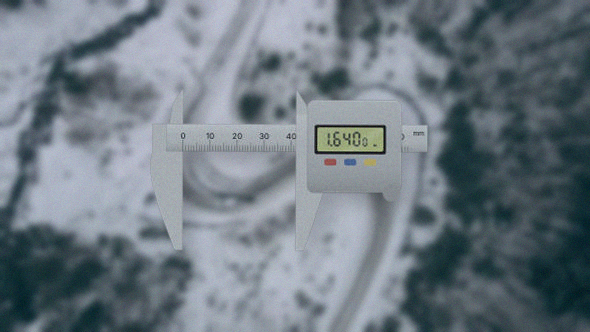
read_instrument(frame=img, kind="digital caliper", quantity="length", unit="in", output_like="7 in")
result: 1.6400 in
